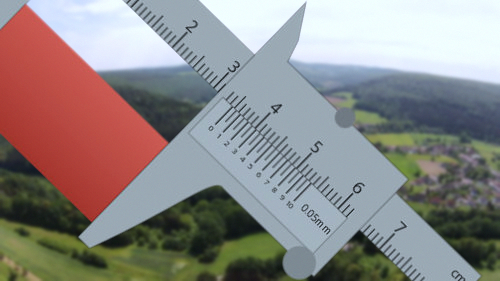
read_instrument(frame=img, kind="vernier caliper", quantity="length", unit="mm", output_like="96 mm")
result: 34.6 mm
